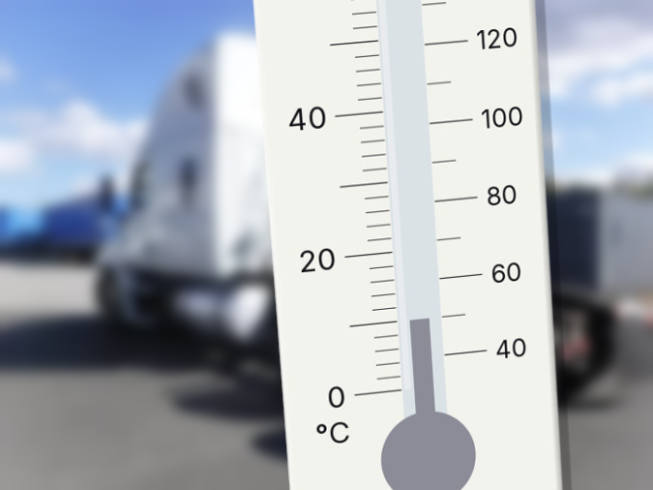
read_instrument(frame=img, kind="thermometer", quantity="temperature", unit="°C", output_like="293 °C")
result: 10 °C
